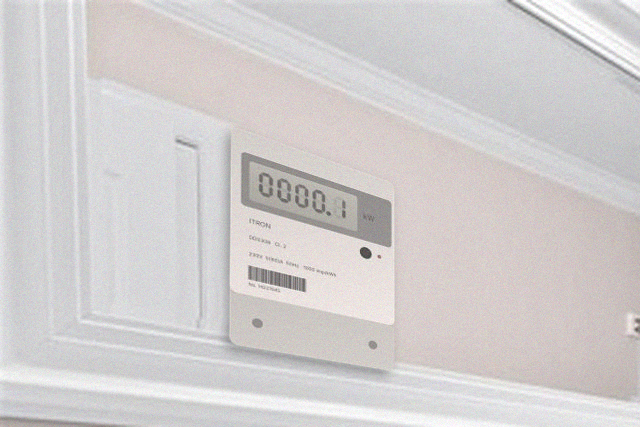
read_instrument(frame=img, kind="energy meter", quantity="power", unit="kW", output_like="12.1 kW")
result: 0.1 kW
